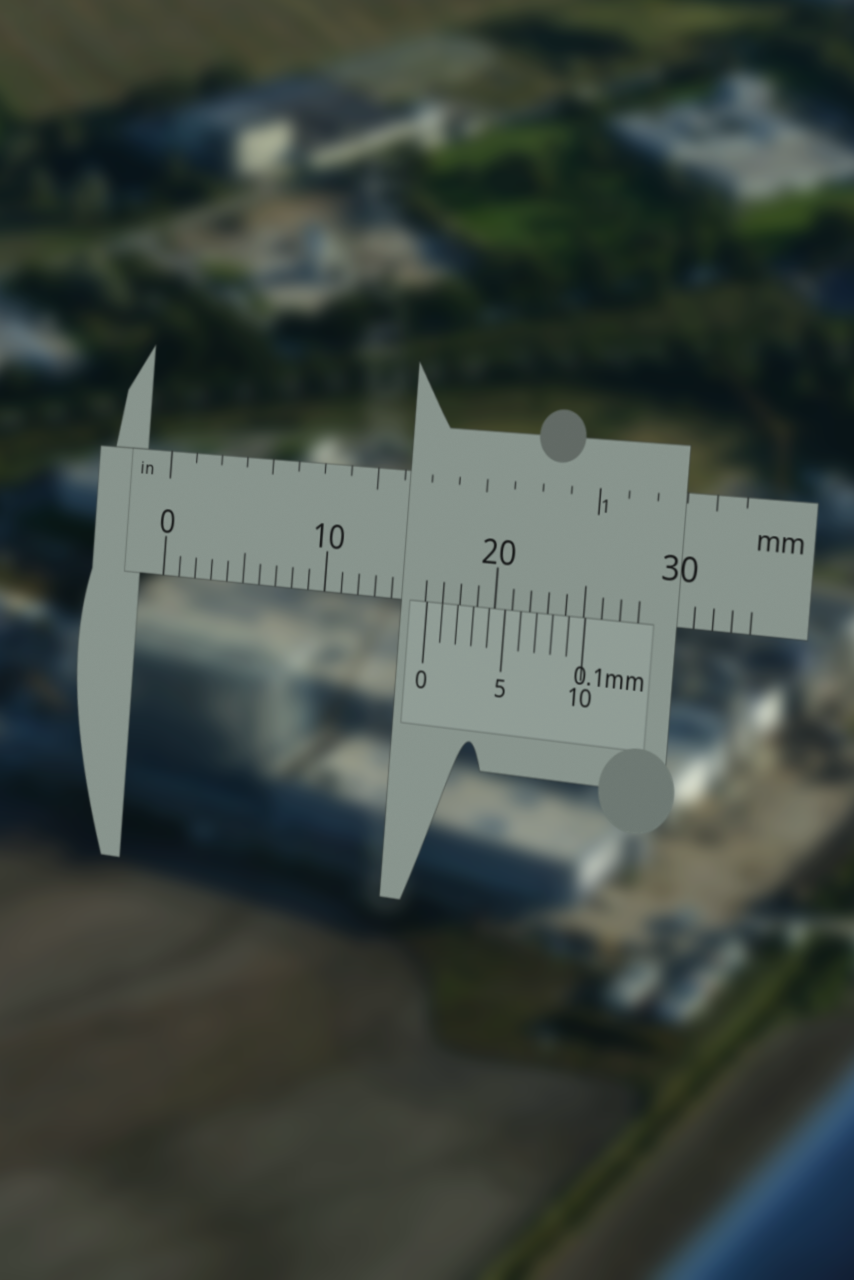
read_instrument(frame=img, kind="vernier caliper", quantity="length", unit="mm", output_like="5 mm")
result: 16.1 mm
